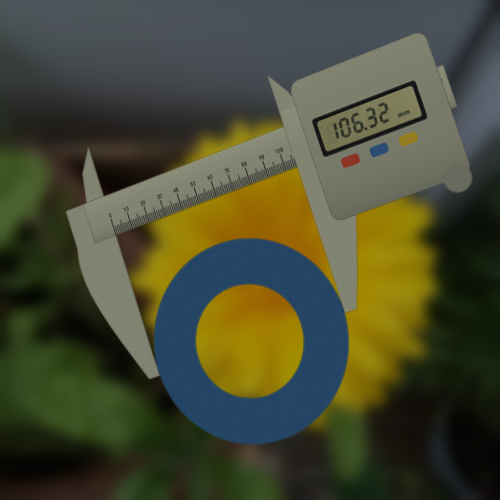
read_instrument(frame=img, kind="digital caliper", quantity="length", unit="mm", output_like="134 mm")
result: 106.32 mm
